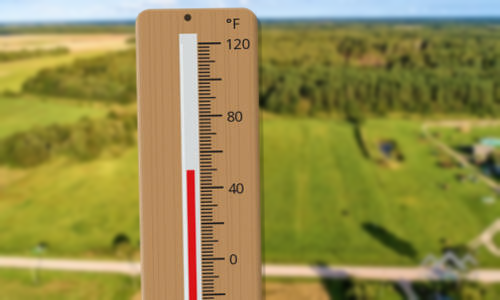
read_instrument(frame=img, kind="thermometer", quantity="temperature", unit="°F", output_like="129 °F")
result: 50 °F
